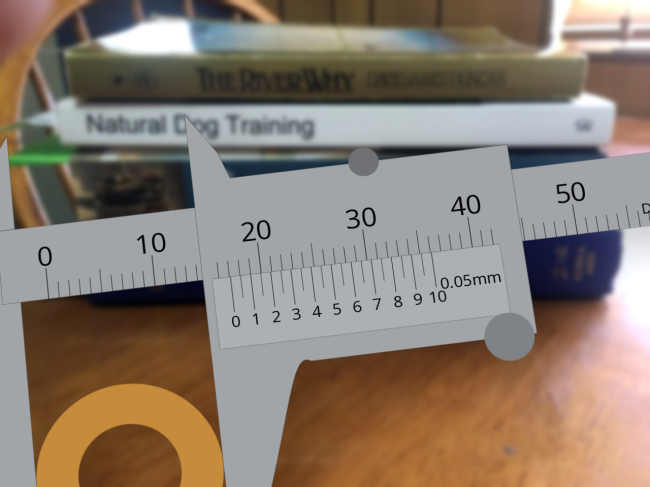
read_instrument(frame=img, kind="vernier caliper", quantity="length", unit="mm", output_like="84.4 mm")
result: 17.1 mm
